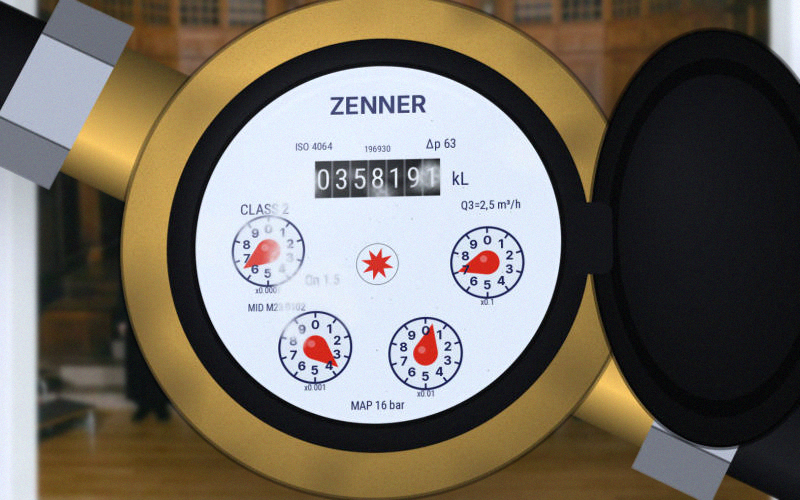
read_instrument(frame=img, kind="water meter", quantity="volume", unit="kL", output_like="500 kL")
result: 358191.7036 kL
